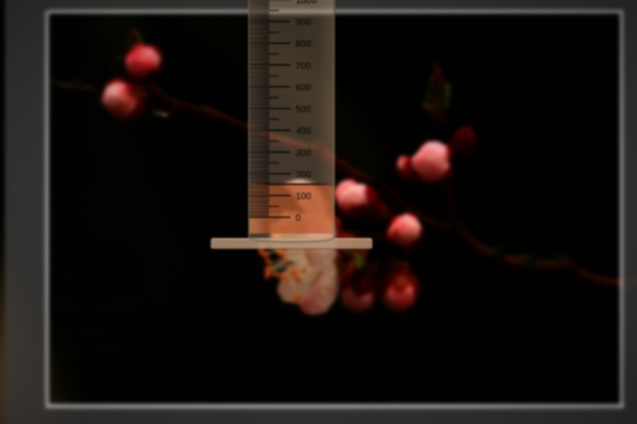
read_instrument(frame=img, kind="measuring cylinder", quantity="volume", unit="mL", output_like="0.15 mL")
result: 150 mL
